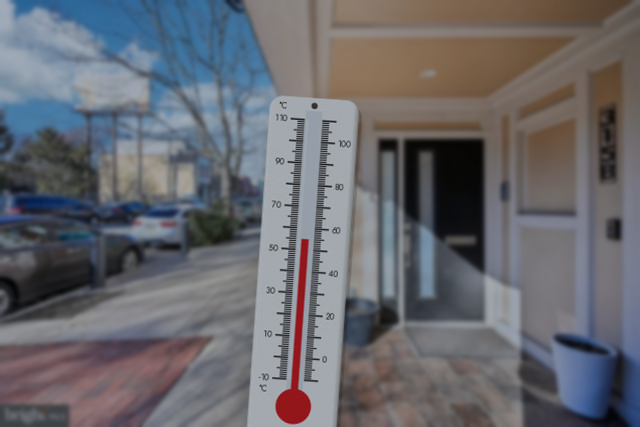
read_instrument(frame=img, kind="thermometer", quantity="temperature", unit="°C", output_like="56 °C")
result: 55 °C
